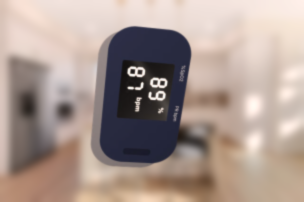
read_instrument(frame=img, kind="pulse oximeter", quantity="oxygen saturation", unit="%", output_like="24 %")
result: 89 %
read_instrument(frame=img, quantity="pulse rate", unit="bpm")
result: 87 bpm
